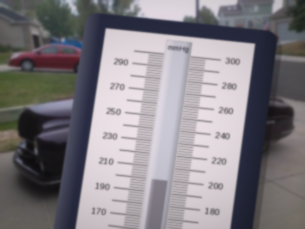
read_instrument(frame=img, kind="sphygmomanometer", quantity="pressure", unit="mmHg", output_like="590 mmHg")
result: 200 mmHg
